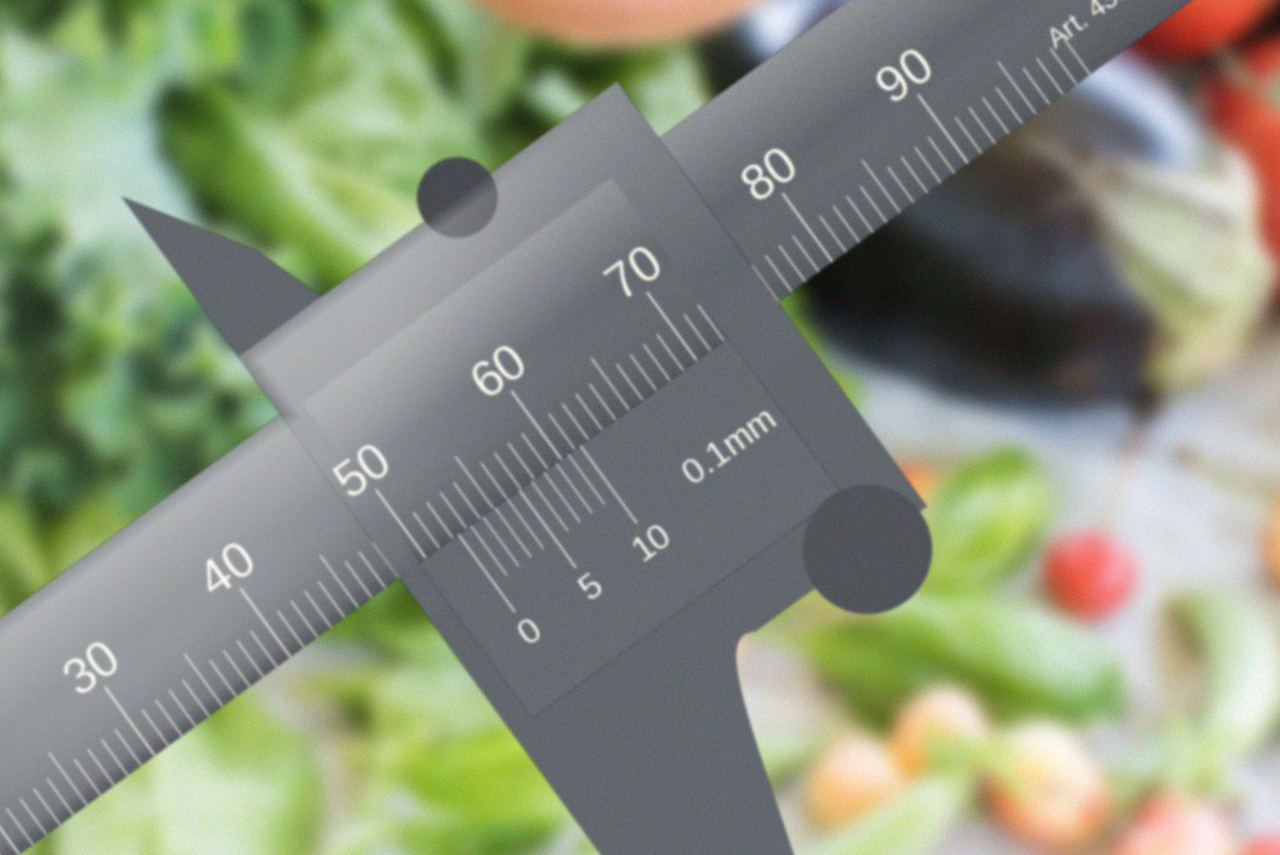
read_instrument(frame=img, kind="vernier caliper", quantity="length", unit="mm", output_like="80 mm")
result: 52.4 mm
